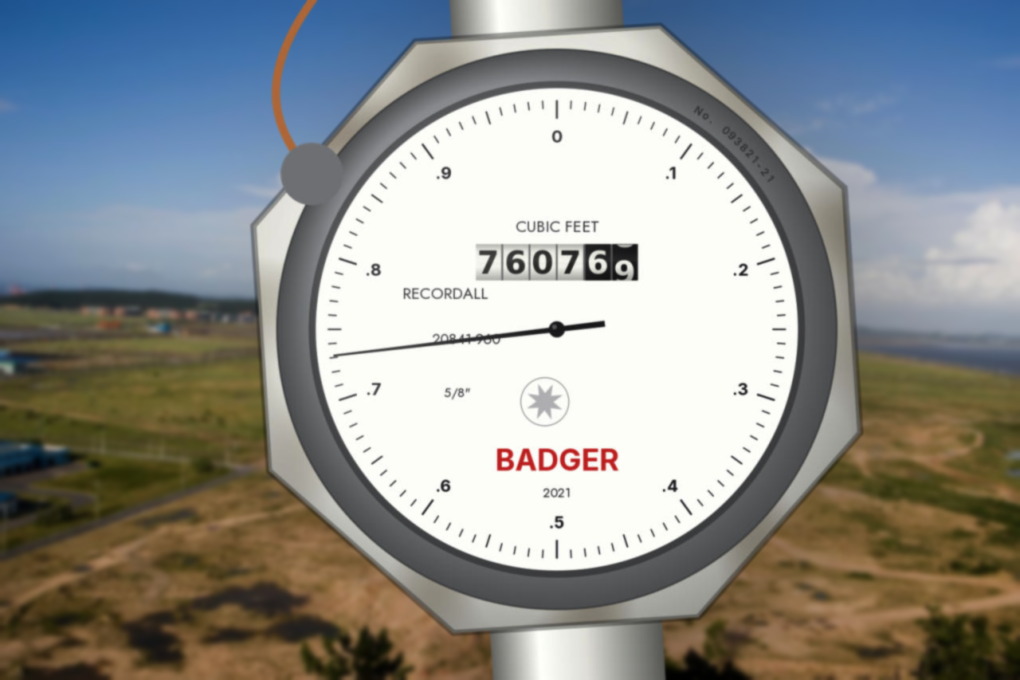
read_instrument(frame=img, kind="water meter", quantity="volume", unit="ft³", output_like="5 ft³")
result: 760768.73 ft³
